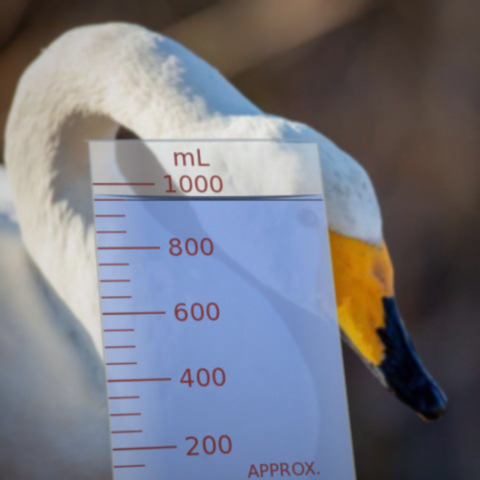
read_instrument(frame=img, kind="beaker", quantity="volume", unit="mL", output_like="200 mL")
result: 950 mL
